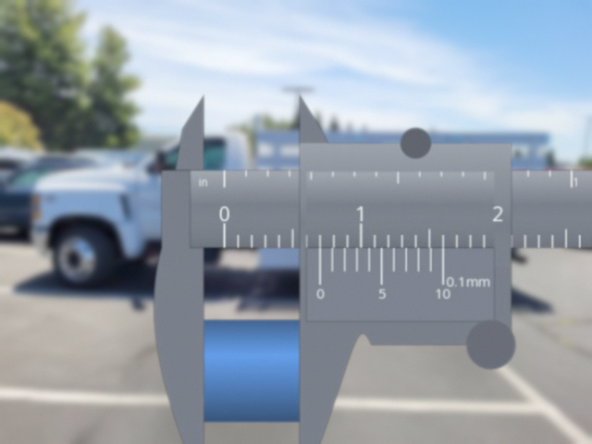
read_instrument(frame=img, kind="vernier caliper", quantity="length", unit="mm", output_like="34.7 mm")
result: 7.0 mm
